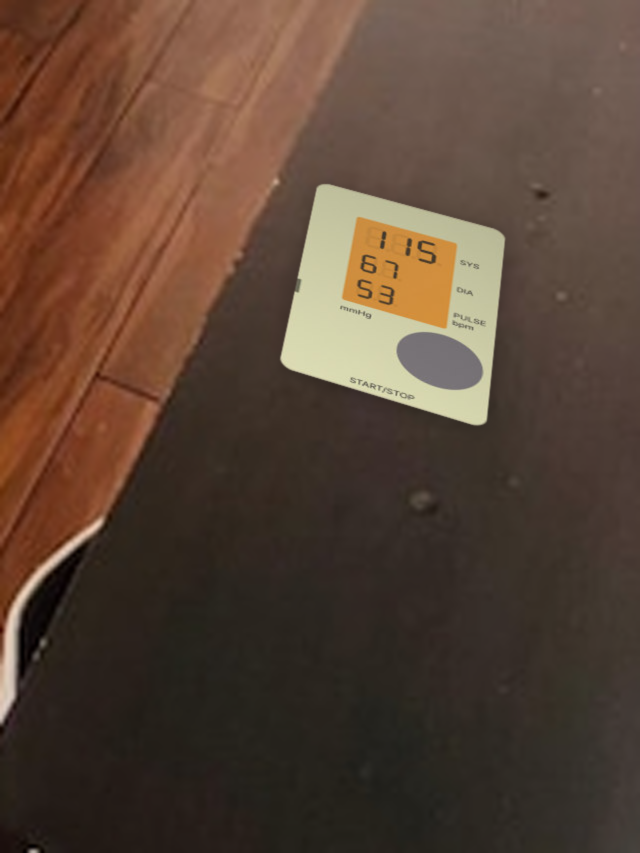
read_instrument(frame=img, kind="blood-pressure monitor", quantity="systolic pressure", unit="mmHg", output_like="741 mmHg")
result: 115 mmHg
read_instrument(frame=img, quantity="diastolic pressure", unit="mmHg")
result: 67 mmHg
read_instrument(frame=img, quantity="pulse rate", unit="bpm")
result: 53 bpm
